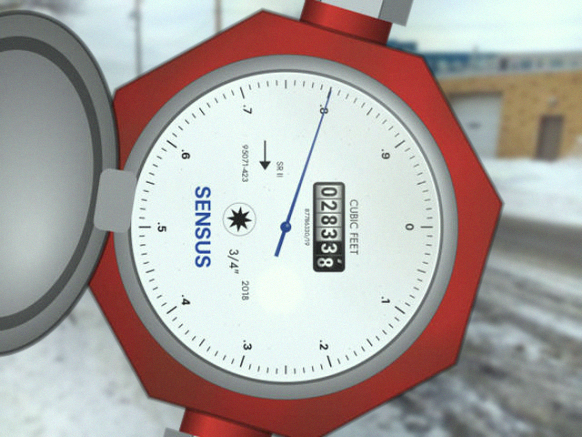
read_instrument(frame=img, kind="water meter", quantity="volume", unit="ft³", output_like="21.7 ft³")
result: 28337.80 ft³
